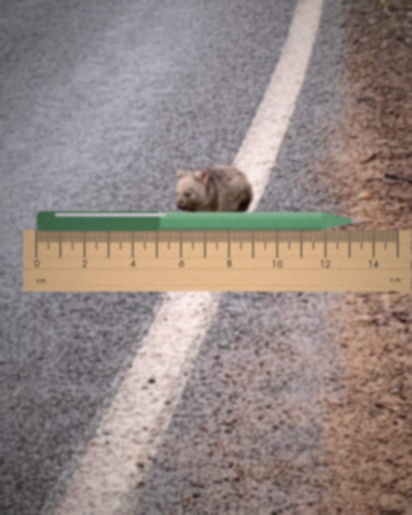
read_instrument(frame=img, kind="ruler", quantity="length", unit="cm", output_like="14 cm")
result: 13.5 cm
